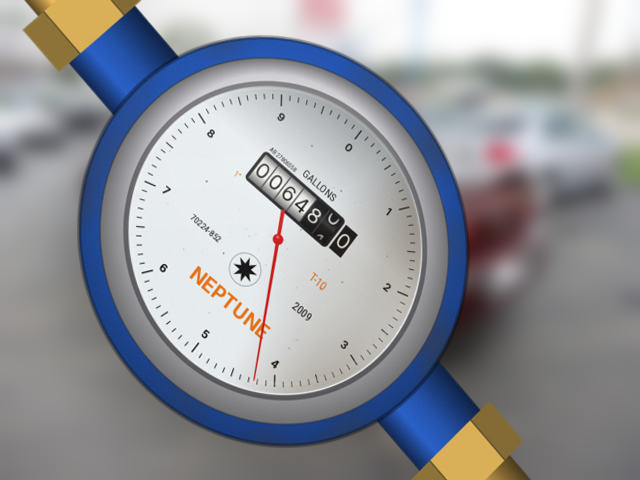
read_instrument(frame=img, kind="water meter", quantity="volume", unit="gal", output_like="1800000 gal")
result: 64804.2 gal
